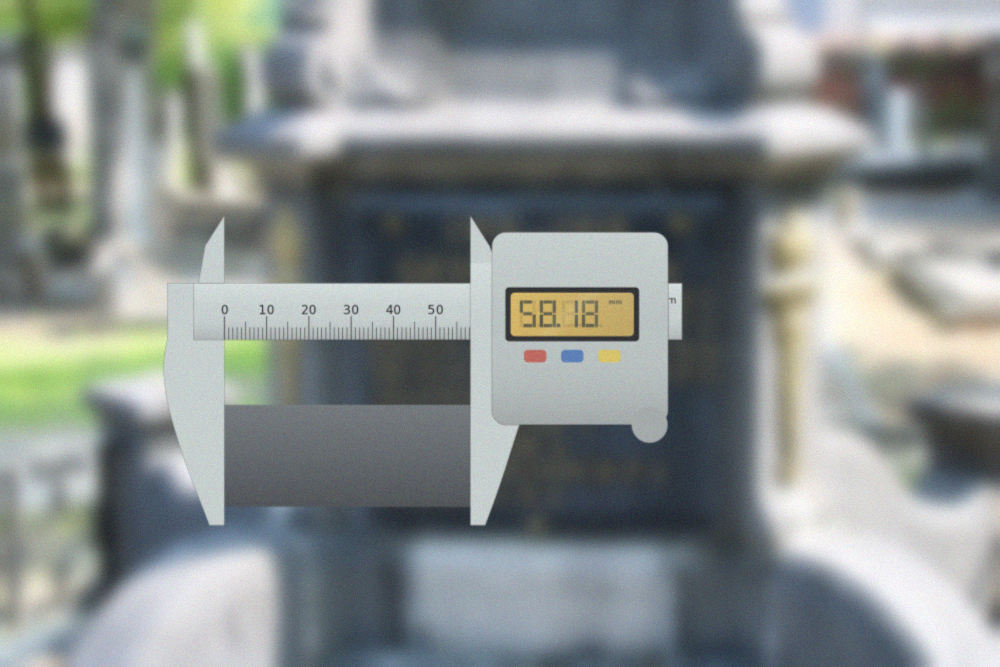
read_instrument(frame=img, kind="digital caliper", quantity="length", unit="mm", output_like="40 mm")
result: 58.18 mm
